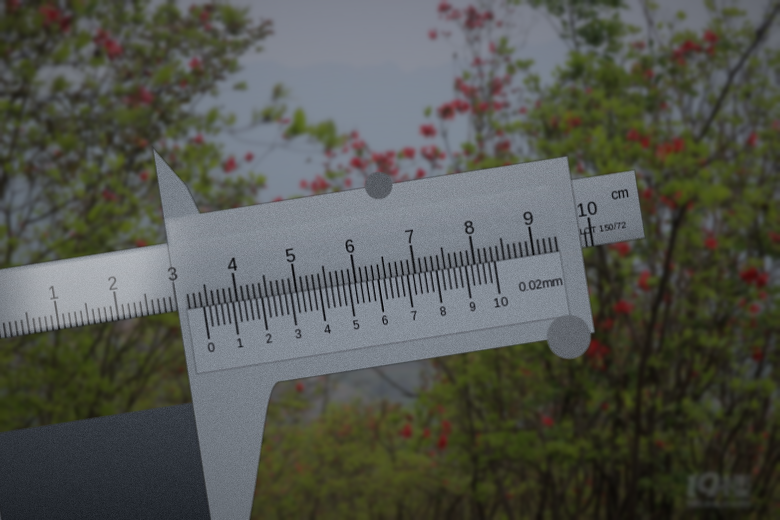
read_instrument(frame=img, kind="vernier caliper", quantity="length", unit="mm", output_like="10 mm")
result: 34.4 mm
